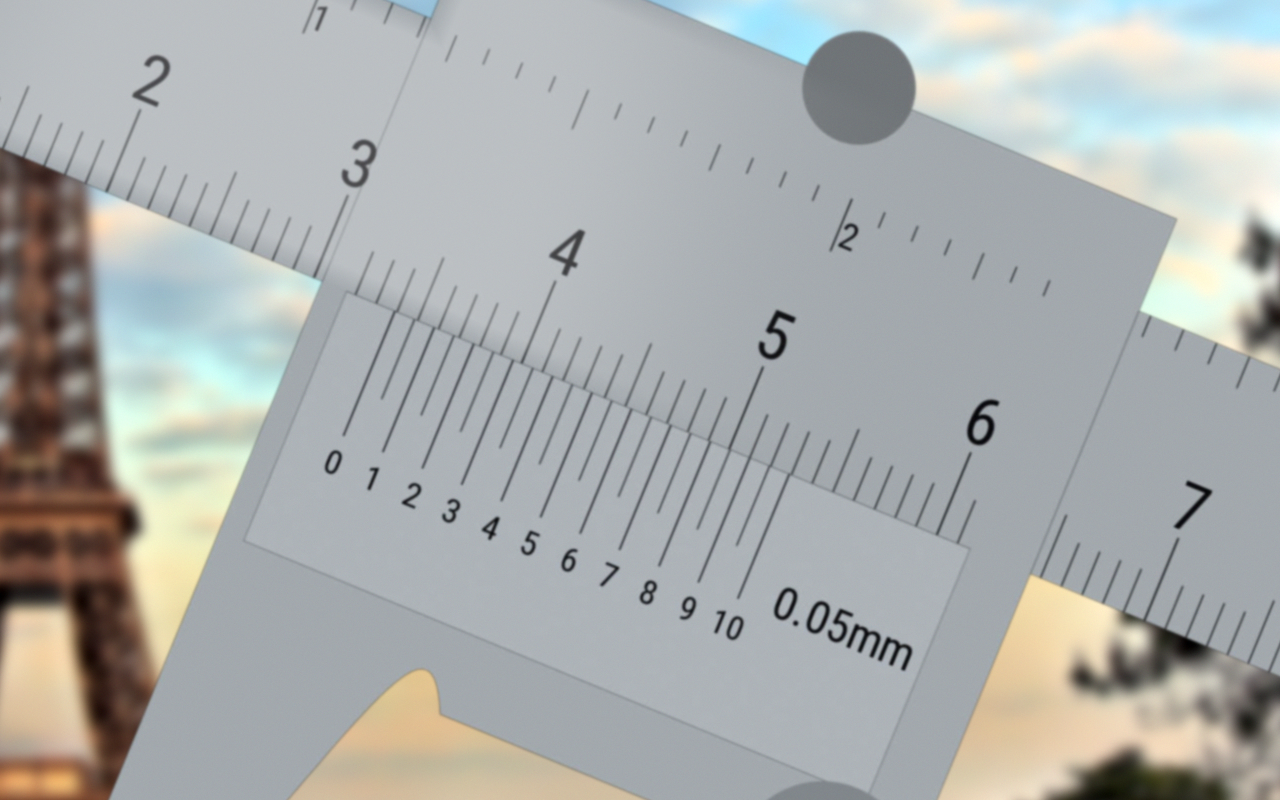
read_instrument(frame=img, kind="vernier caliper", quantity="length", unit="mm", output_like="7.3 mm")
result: 33.9 mm
